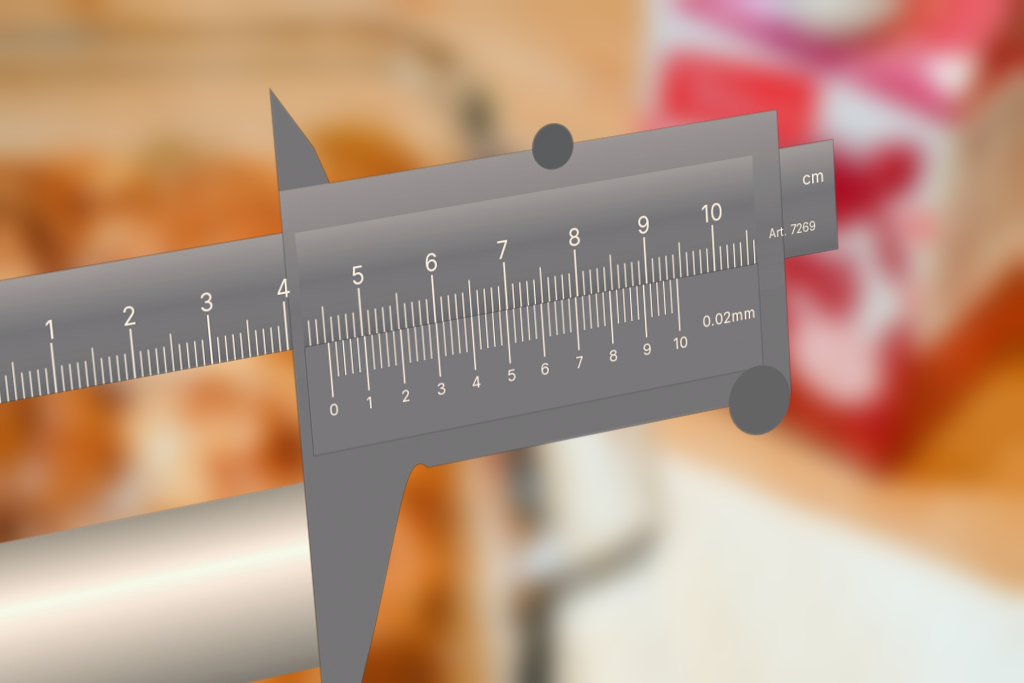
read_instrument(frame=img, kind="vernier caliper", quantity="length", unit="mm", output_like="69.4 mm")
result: 45.4 mm
